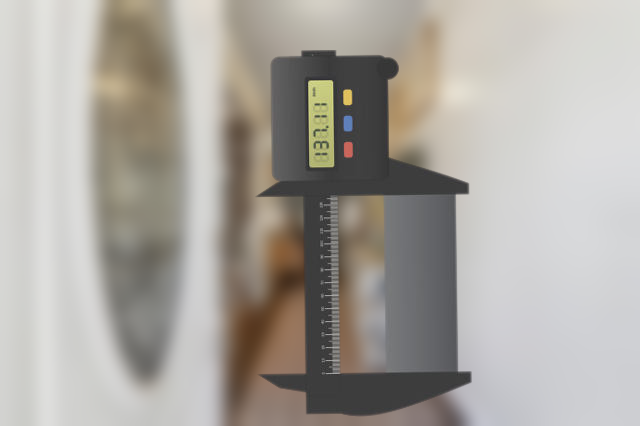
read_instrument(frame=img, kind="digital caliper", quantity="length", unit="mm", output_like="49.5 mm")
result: 137.11 mm
